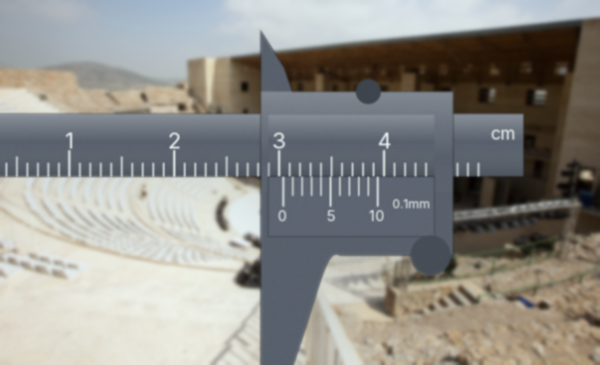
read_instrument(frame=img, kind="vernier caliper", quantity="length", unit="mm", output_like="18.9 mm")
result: 30.4 mm
